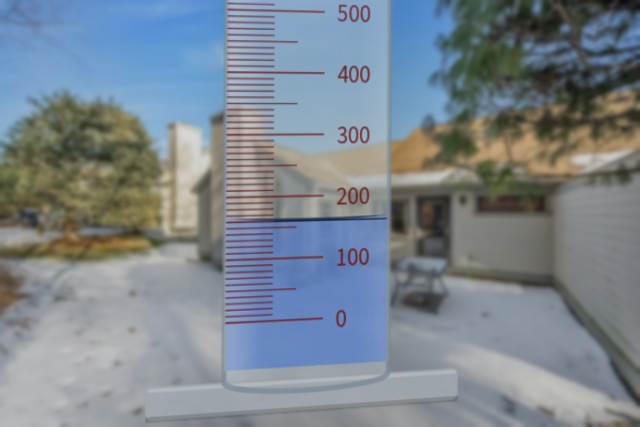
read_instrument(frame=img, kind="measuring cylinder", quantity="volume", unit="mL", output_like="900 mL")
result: 160 mL
